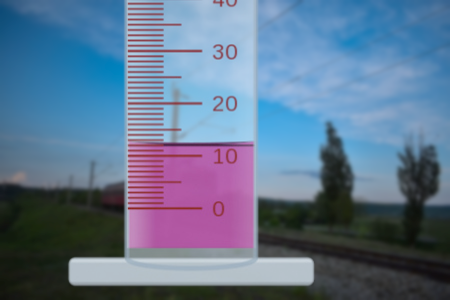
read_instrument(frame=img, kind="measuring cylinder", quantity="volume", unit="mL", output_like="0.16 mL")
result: 12 mL
